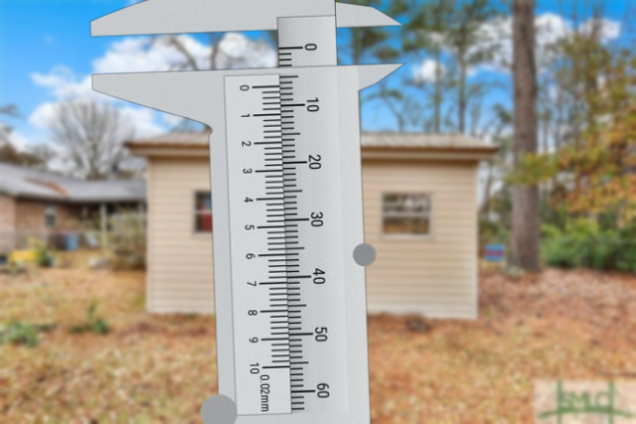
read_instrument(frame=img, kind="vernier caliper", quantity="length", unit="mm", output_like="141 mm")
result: 6.6 mm
